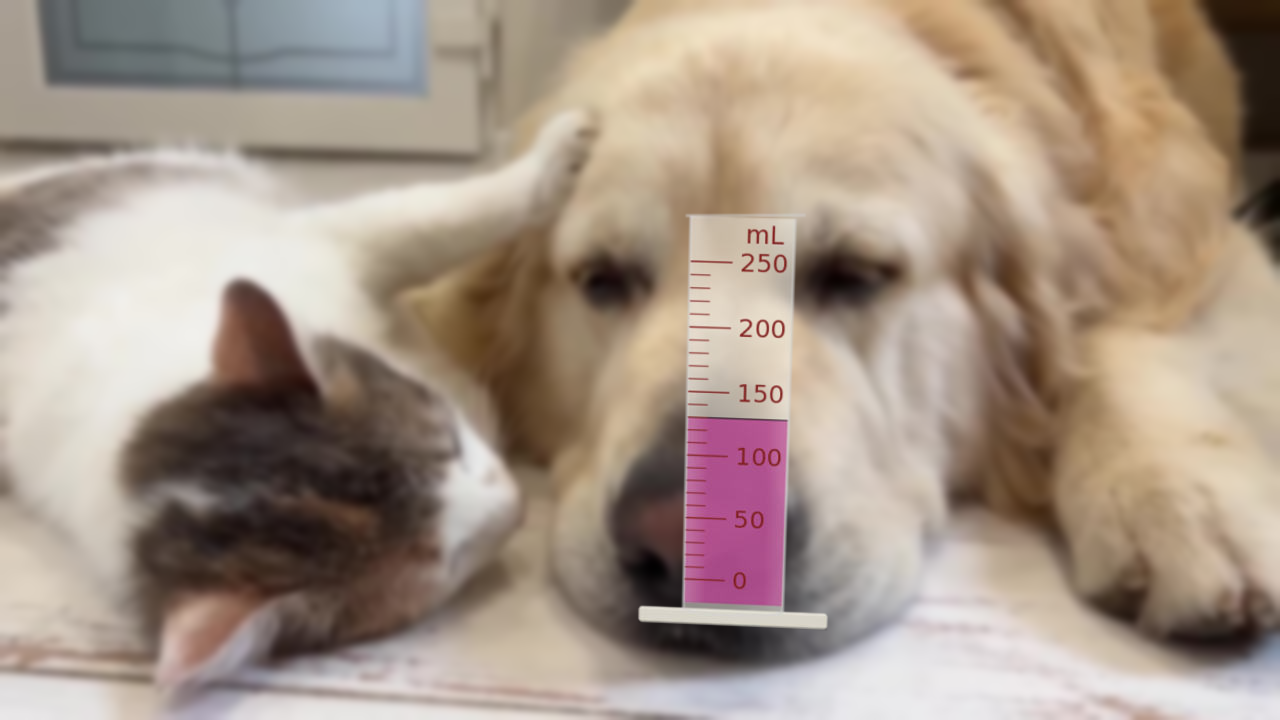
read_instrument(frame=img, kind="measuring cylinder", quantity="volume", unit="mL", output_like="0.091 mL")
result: 130 mL
